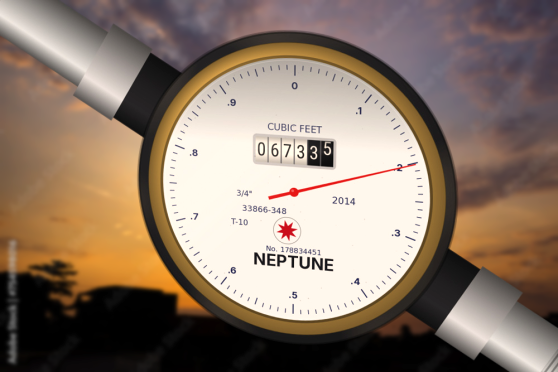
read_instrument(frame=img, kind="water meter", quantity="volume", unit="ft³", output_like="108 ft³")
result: 67335.20 ft³
